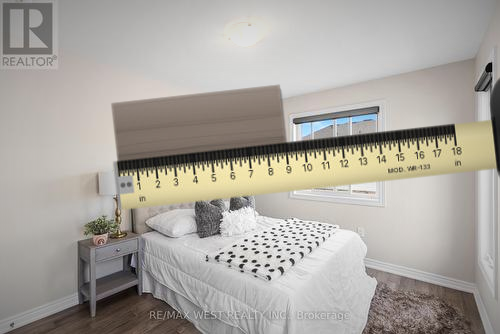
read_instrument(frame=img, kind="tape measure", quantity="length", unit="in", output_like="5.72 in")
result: 9 in
